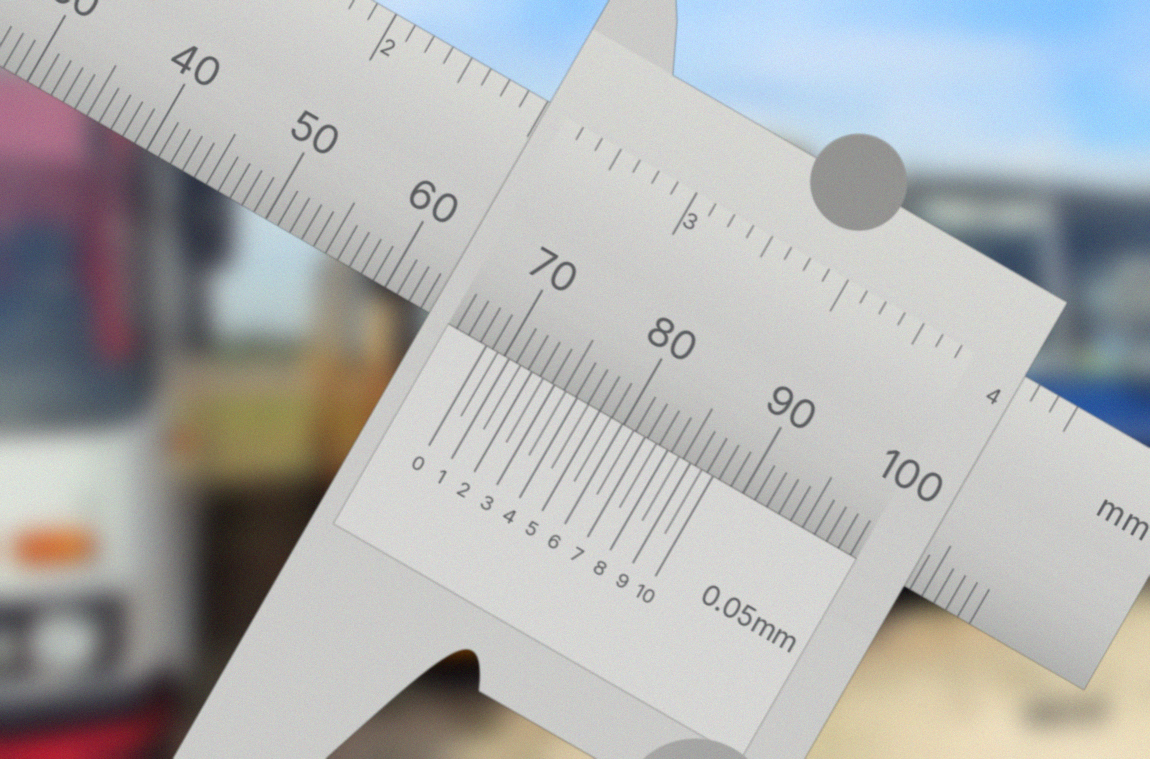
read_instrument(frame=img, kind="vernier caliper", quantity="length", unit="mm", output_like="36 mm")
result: 68.5 mm
